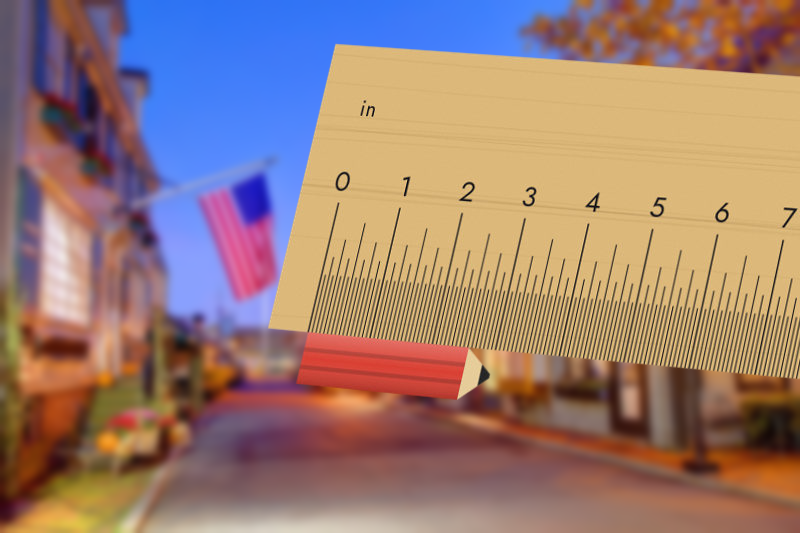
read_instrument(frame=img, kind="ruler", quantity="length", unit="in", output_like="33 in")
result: 3 in
